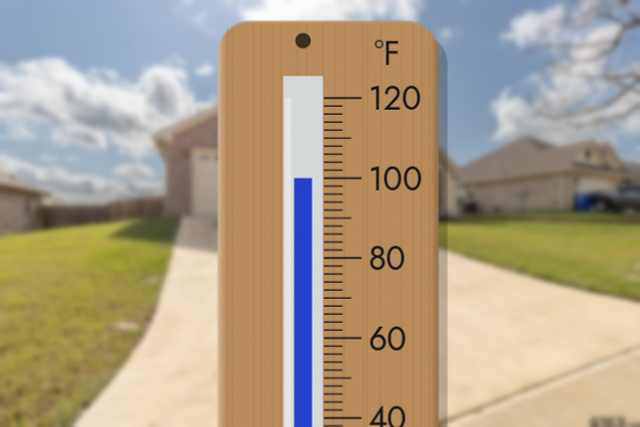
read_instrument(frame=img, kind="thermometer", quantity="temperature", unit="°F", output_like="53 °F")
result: 100 °F
